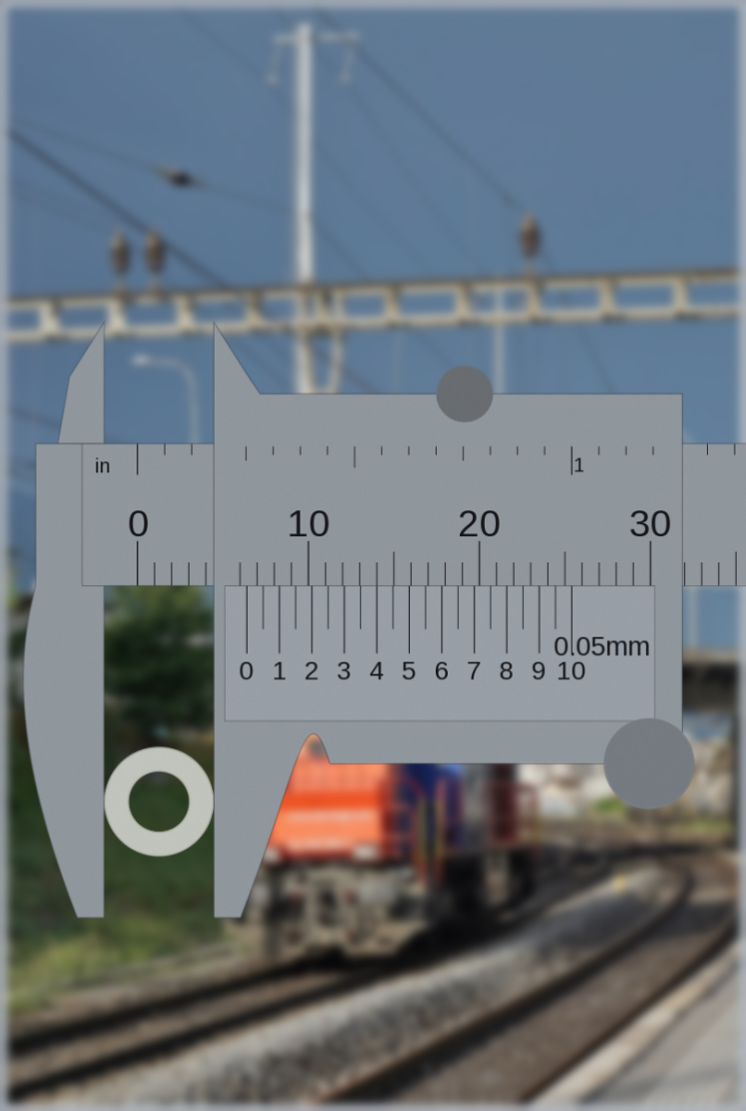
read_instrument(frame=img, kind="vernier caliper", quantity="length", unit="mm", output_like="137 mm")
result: 6.4 mm
